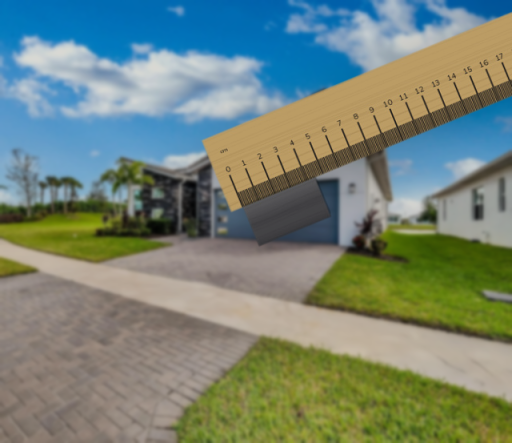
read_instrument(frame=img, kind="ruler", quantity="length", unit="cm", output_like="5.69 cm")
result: 4.5 cm
